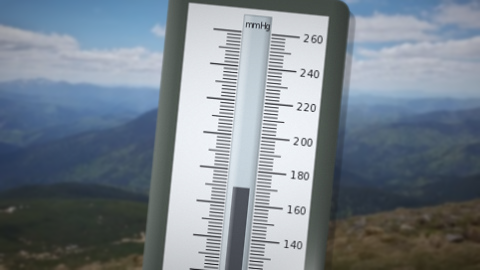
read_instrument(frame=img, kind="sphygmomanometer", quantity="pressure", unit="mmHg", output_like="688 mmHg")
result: 170 mmHg
